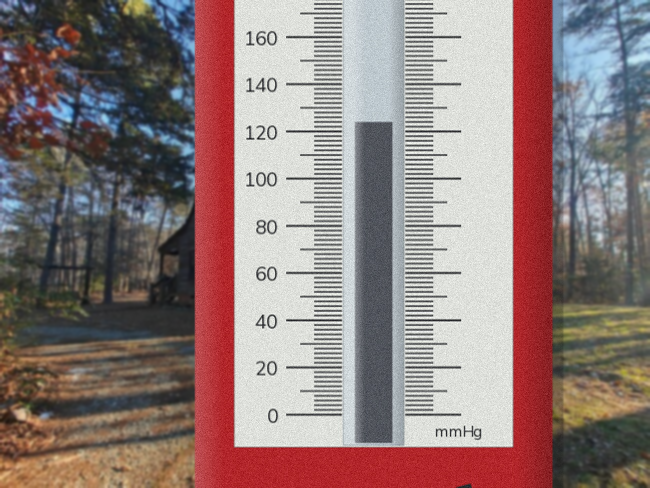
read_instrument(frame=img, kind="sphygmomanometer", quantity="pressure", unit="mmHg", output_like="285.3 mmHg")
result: 124 mmHg
